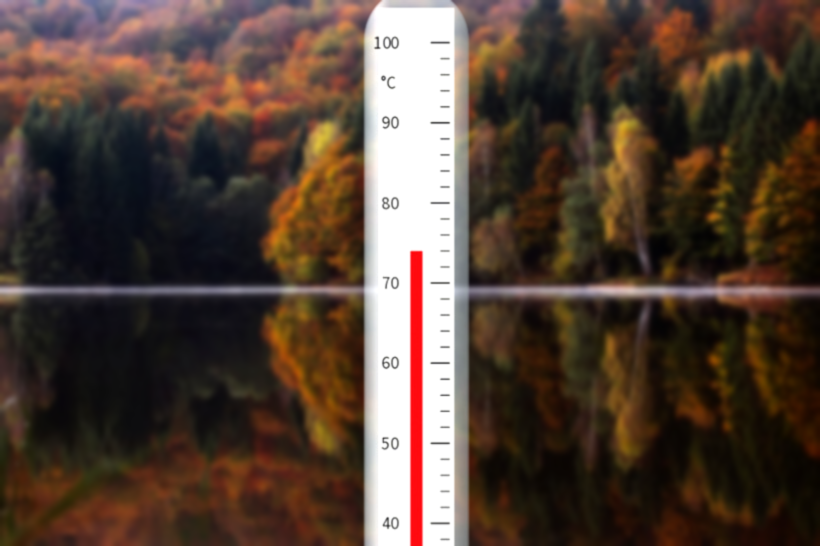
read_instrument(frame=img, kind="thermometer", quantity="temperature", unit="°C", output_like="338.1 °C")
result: 74 °C
